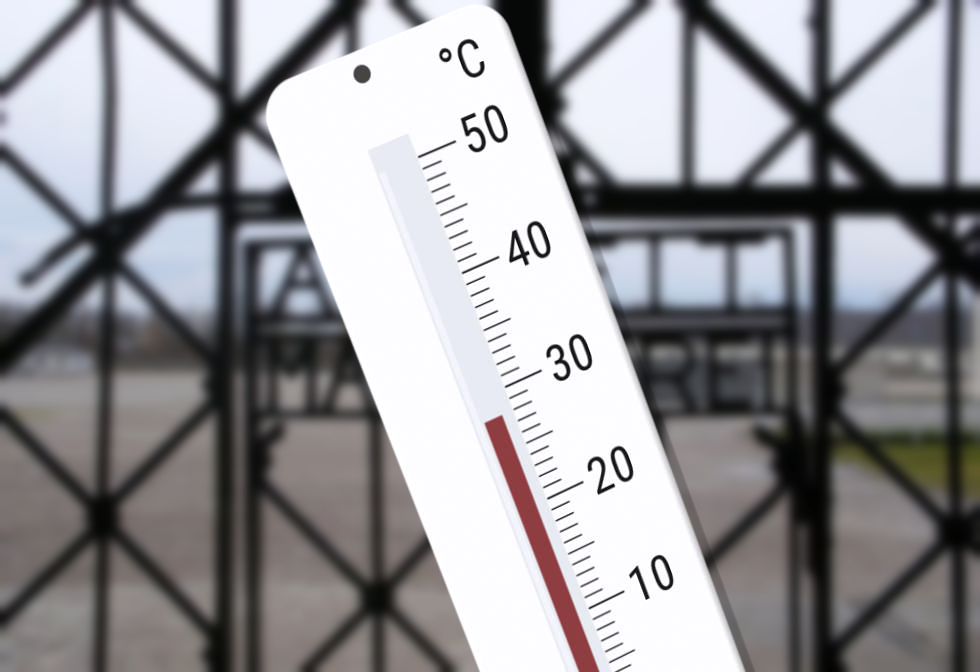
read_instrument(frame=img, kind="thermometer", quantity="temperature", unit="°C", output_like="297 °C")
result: 28 °C
